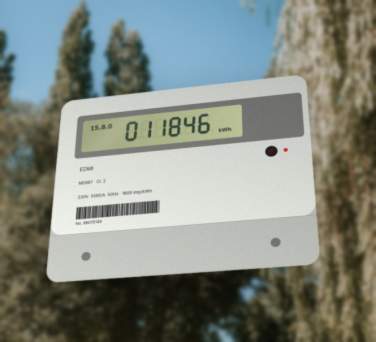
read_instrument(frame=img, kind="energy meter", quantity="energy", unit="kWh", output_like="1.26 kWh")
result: 11846 kWh
